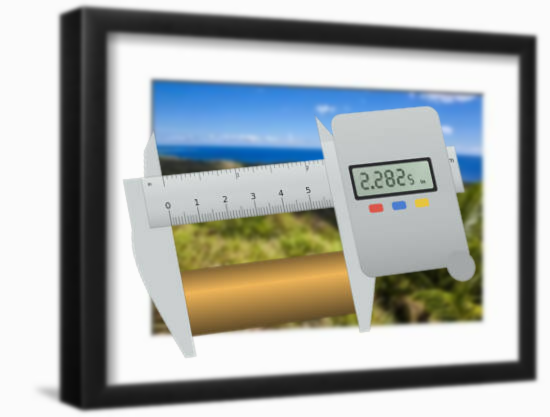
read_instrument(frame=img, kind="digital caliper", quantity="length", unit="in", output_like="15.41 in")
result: 2.2825 in
